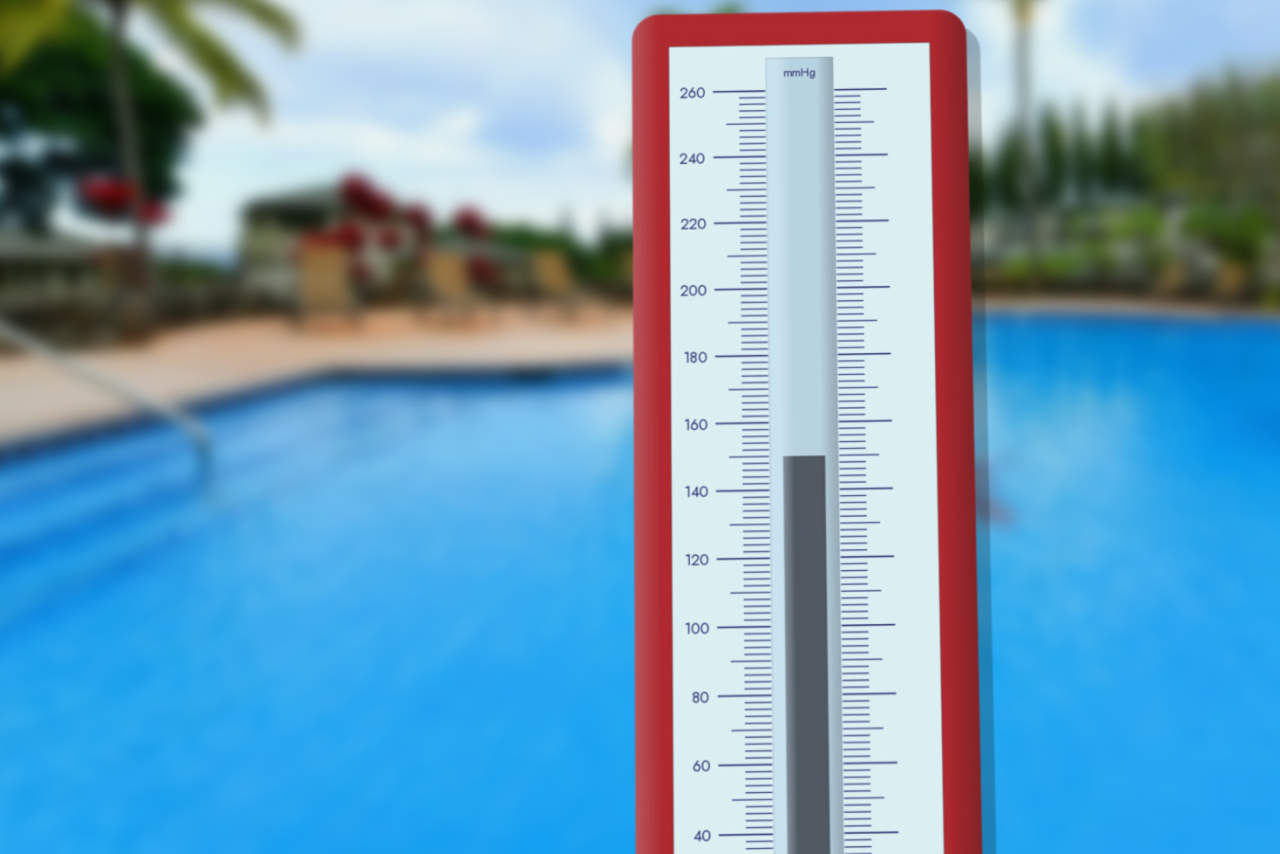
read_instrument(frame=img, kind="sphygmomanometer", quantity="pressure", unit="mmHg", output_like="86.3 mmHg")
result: 150 mmHg
